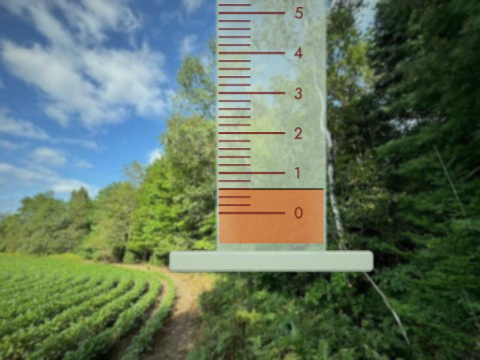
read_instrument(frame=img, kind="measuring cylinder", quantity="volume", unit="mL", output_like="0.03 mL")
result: 0.6 mL
